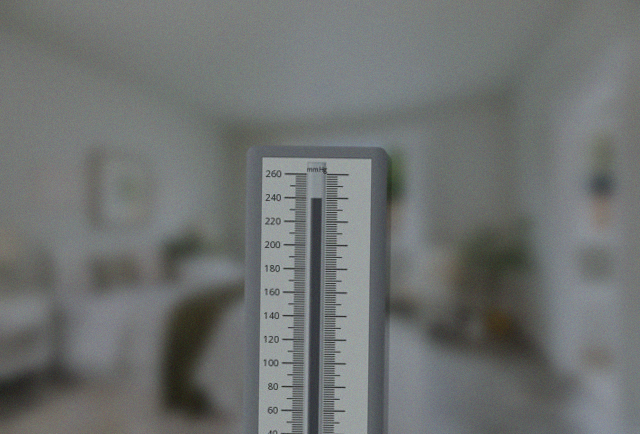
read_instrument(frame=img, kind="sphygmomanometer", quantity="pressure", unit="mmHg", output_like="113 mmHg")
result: 240 mmHg
